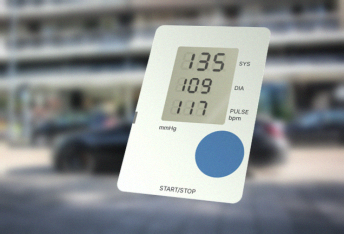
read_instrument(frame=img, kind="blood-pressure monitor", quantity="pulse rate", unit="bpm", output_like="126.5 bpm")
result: 117 bpm
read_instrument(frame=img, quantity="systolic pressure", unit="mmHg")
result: 135 mmHg
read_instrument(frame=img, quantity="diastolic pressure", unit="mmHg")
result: 109 mmHg
